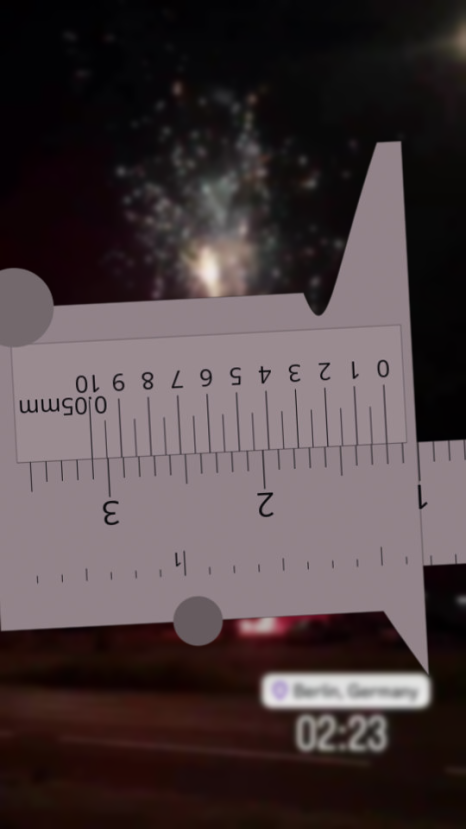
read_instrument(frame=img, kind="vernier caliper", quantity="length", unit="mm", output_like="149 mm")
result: 12.0 mm
